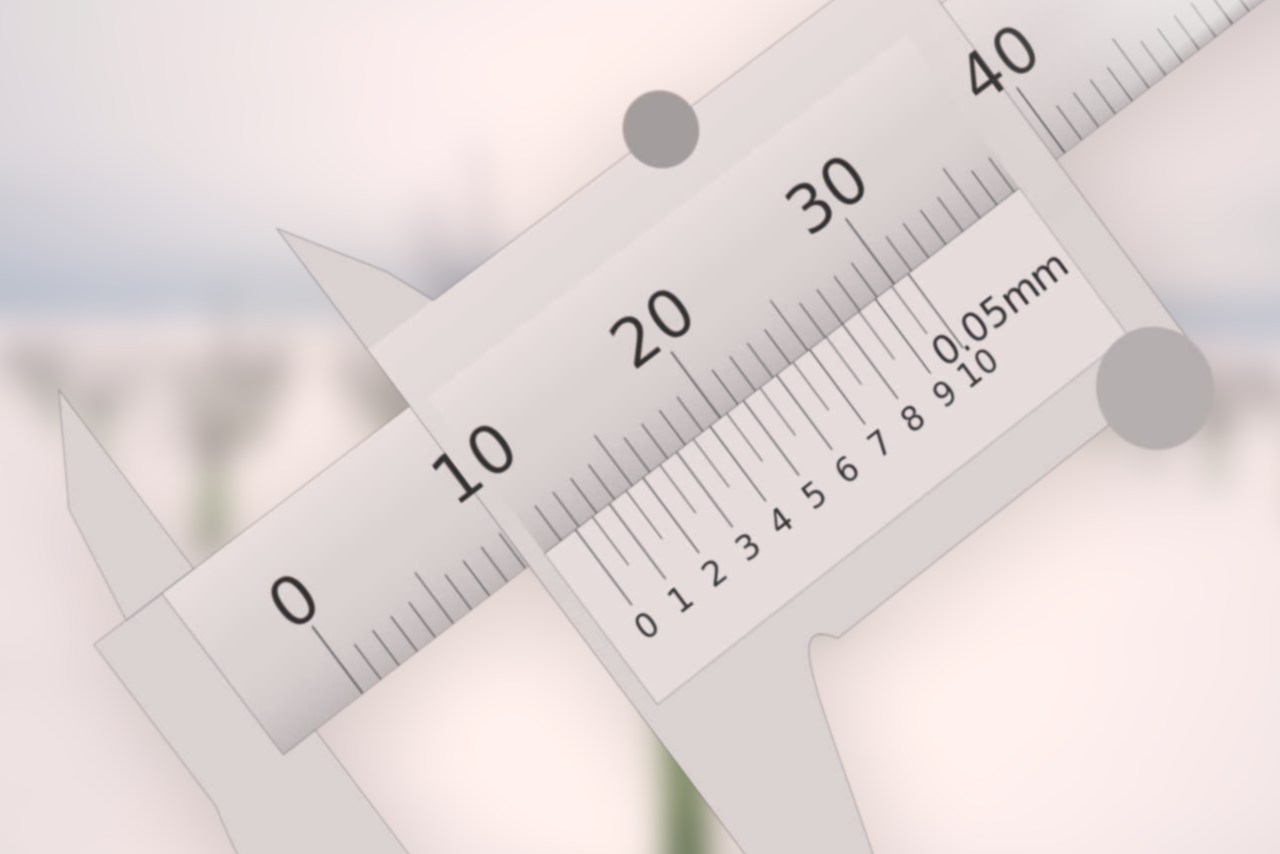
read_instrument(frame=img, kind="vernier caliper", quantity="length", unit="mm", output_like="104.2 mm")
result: 11.8 mm
